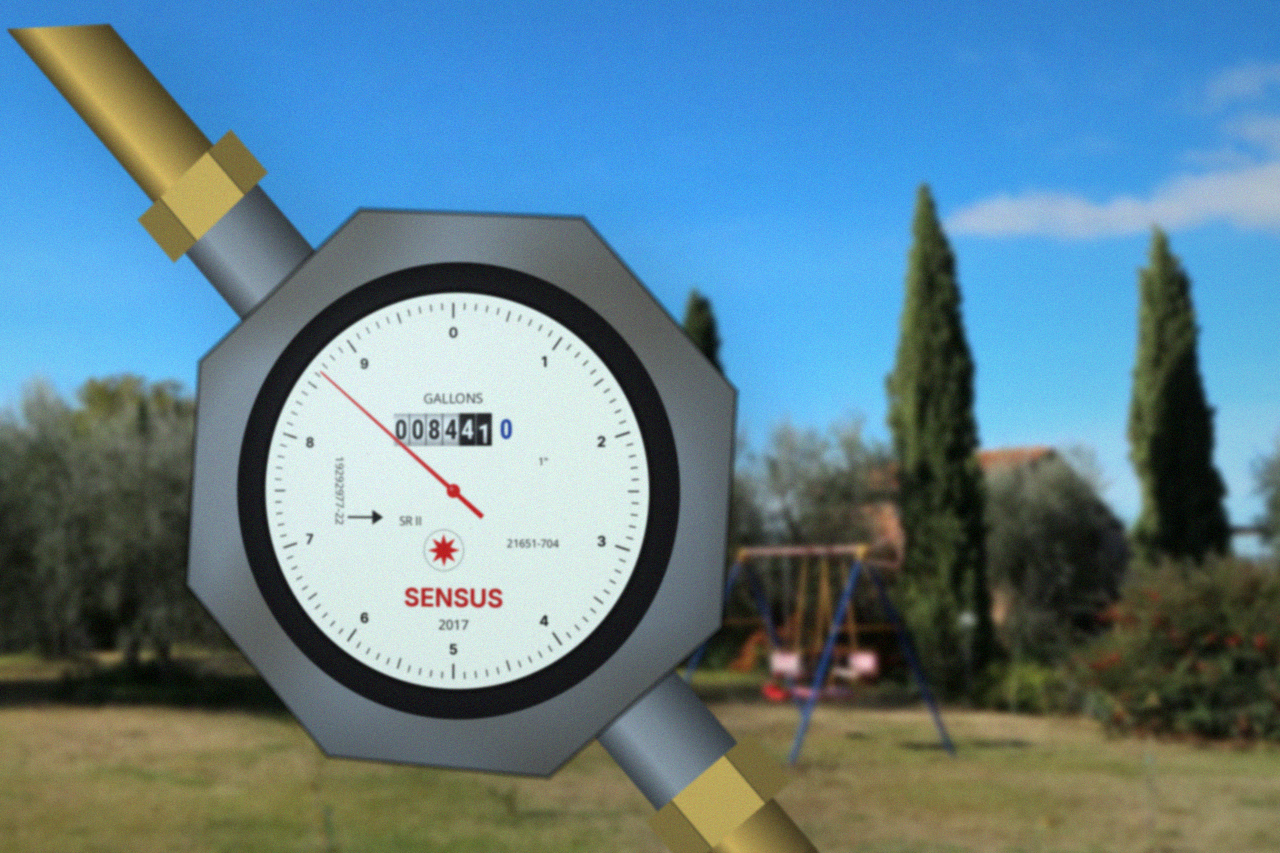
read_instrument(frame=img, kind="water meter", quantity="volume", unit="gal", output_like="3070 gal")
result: 84408.6 gal
